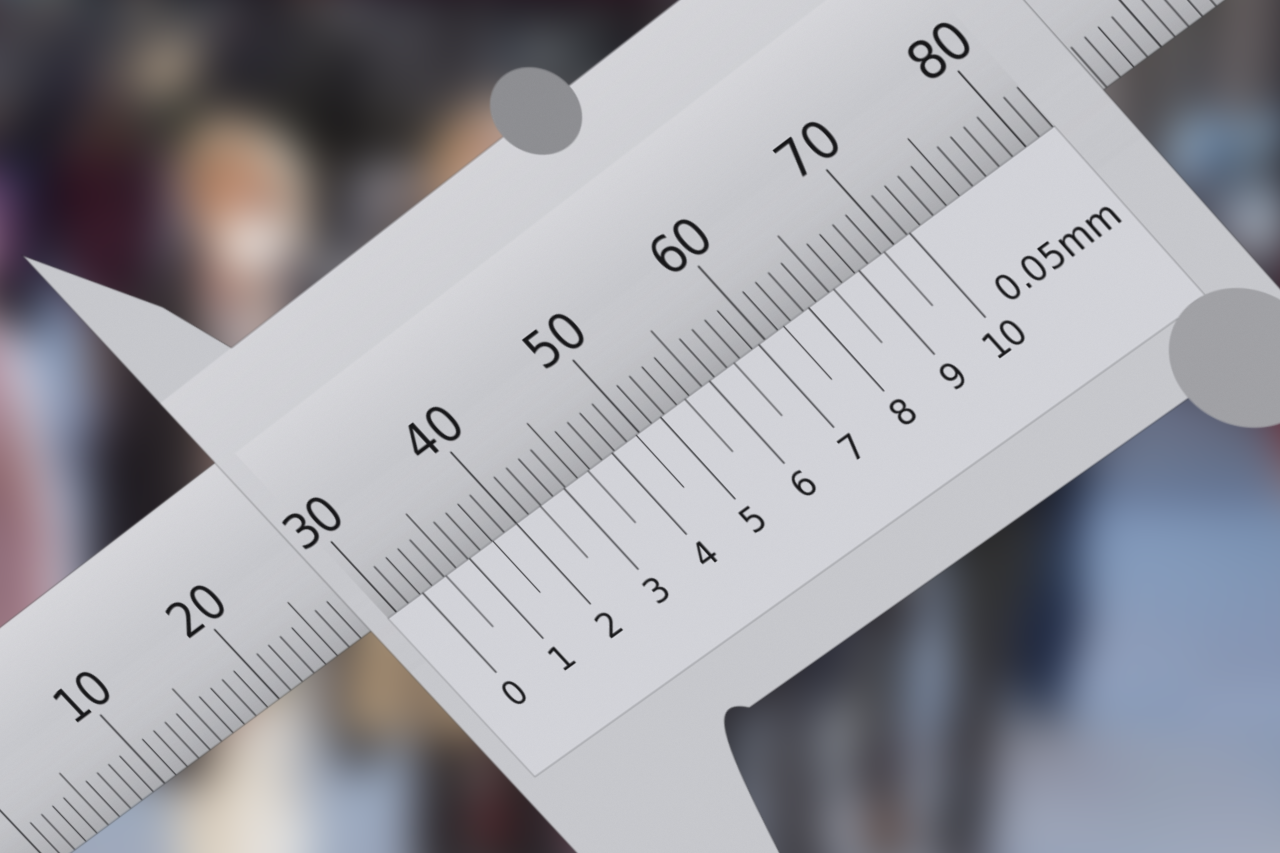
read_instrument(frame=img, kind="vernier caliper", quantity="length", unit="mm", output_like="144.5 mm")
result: 32.2 mm
